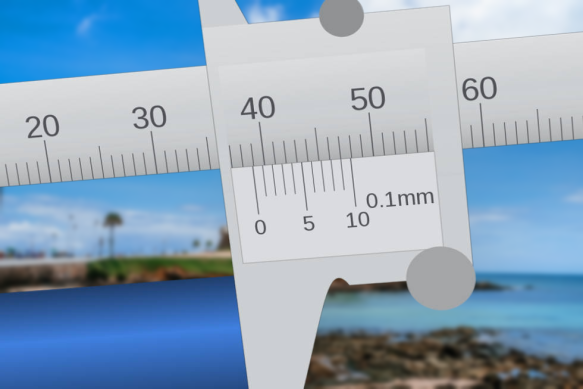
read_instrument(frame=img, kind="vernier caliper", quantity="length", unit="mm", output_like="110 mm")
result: 38.9 mm
